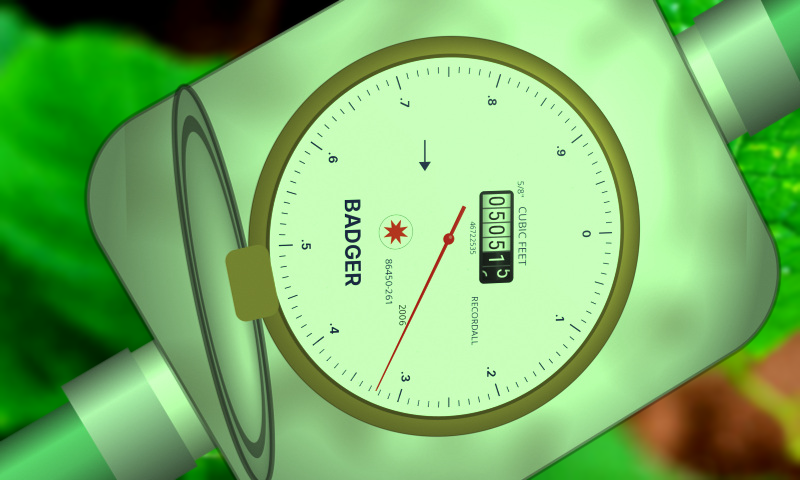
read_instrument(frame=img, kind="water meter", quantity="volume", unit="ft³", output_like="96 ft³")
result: 50515.32 ft³
